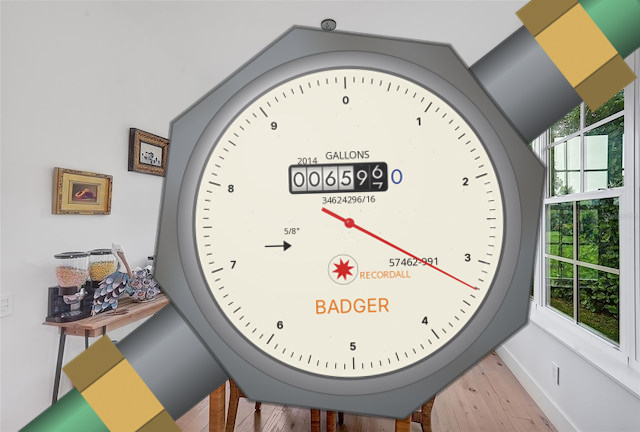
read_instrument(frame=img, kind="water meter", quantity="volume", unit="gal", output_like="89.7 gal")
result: 65963.3 gal
